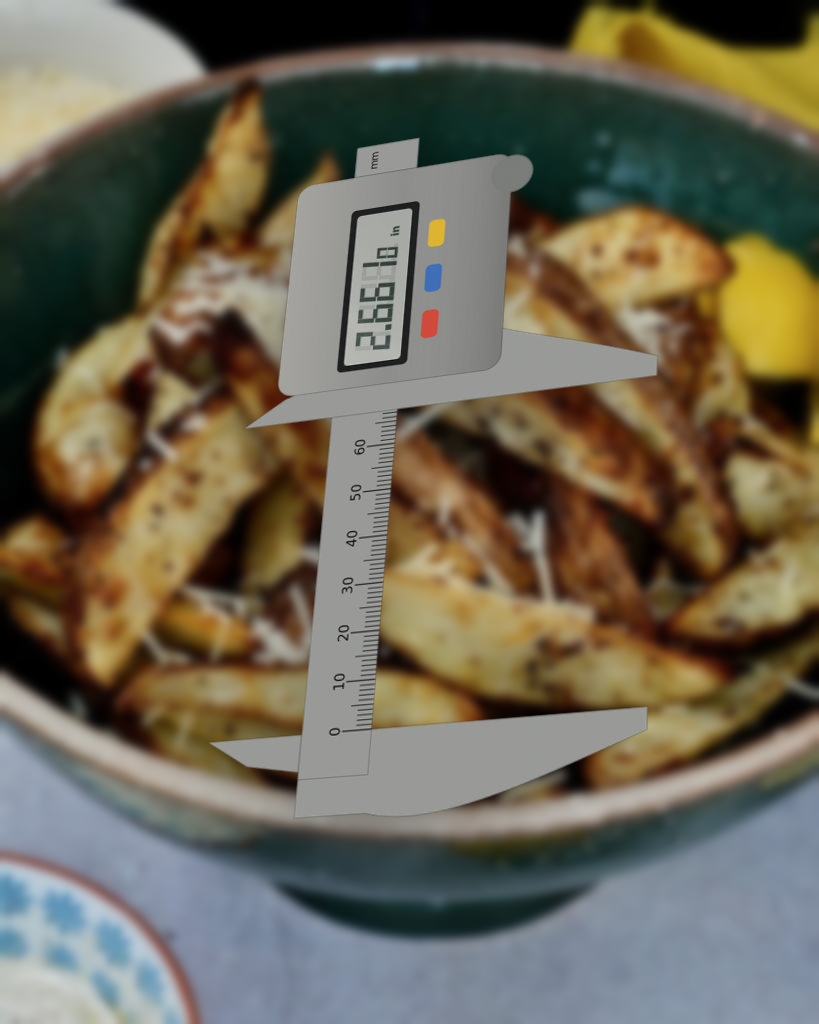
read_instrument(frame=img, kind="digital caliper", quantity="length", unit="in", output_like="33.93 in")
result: 2.6610 in
